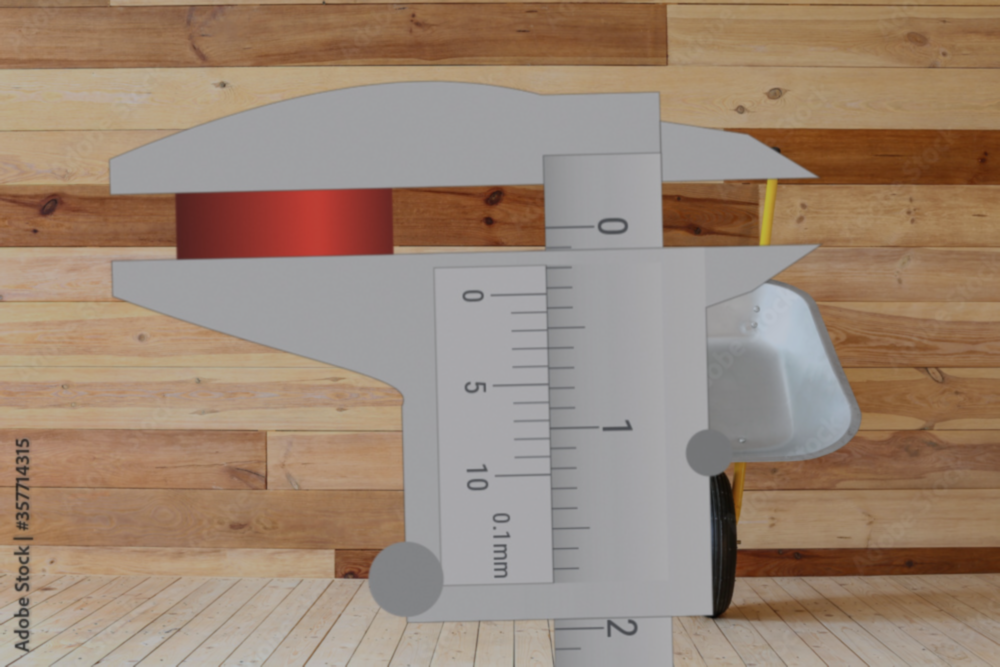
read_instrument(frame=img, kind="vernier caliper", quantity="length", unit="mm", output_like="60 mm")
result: 3.3 mm
